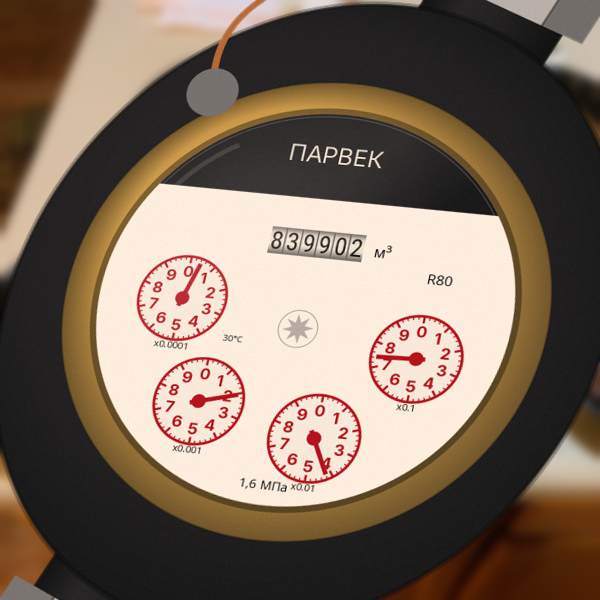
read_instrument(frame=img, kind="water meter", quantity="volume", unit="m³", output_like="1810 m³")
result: 839902.7420 m³
